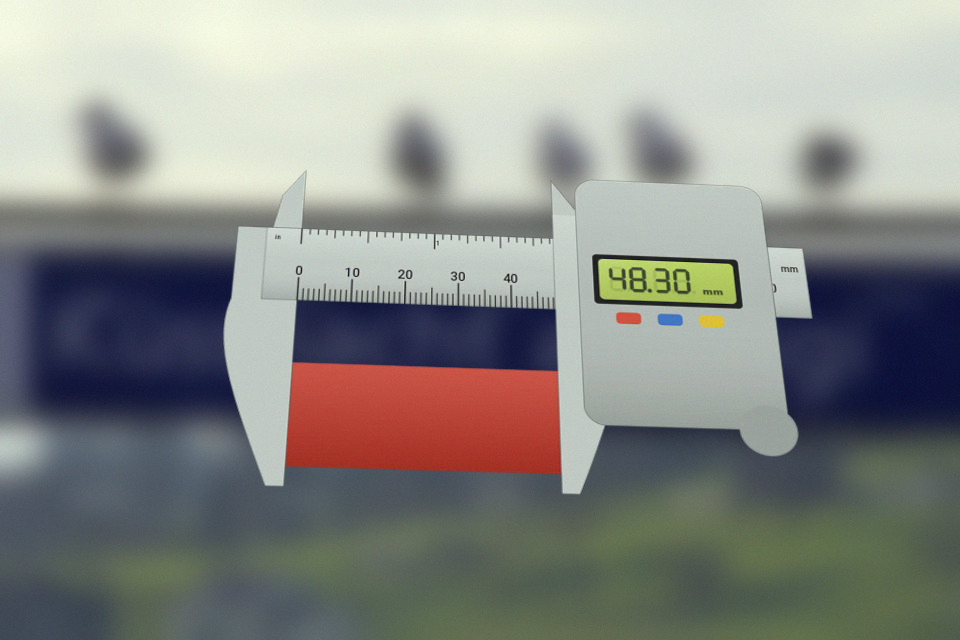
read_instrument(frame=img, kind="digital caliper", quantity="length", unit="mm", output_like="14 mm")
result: 48.30 mm
